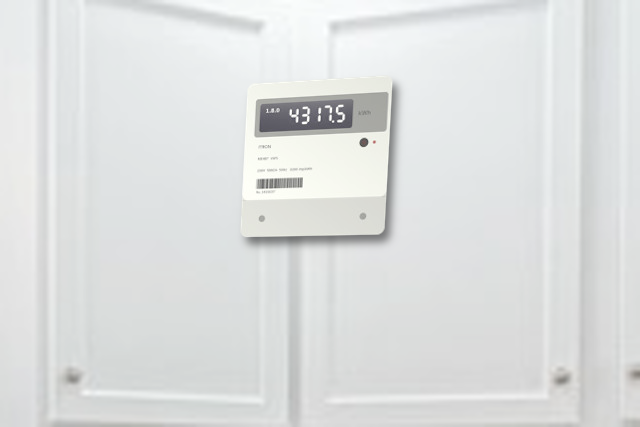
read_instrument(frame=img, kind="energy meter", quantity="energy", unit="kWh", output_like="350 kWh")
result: 4317.5 kWh
